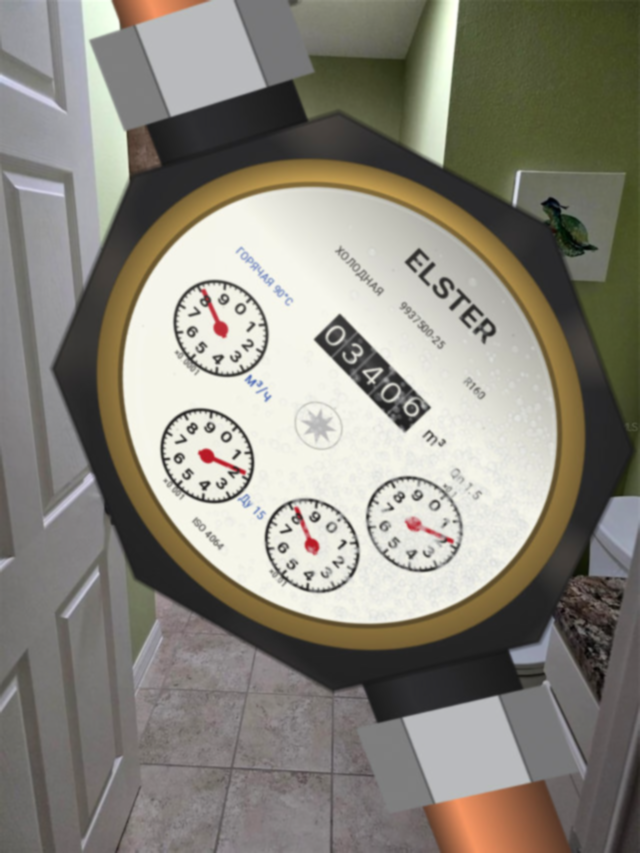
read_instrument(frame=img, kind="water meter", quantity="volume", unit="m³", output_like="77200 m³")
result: 3406.1818 m³
